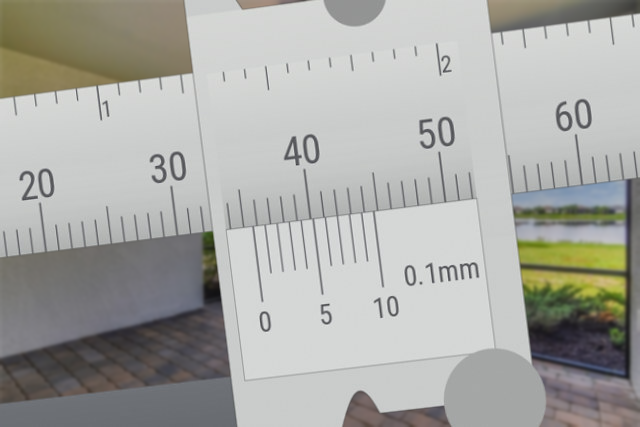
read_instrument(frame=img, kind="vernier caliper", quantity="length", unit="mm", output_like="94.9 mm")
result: 35.7 mm
